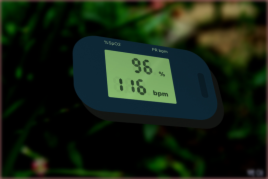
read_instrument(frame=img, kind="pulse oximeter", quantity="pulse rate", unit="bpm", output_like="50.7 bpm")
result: 116 bpm
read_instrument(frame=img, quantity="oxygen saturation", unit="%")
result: 96 %
